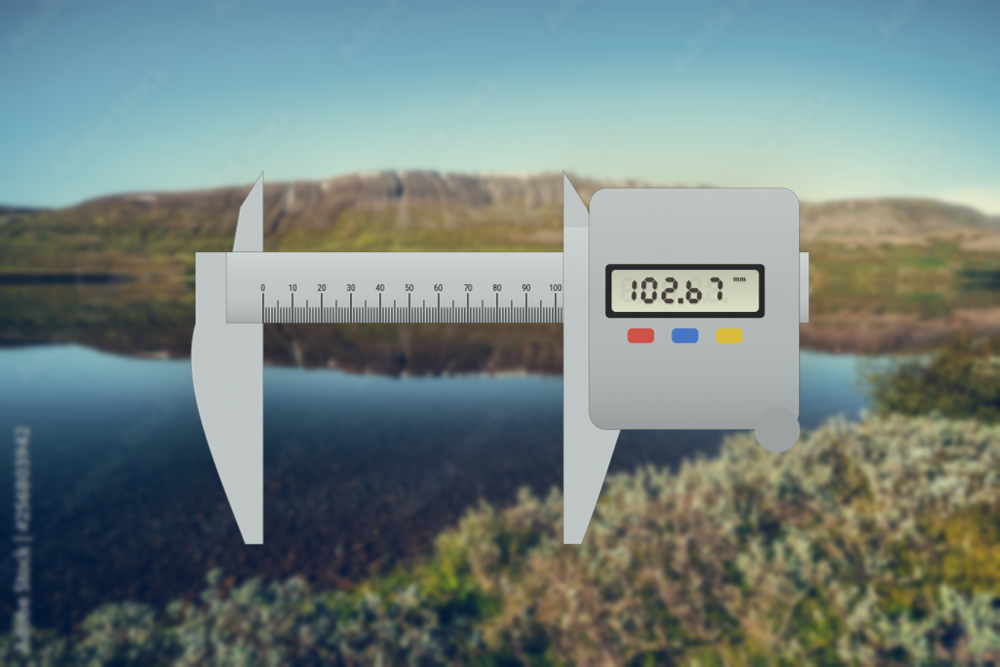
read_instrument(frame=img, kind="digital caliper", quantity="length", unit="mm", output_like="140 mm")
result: 102.67 mm
